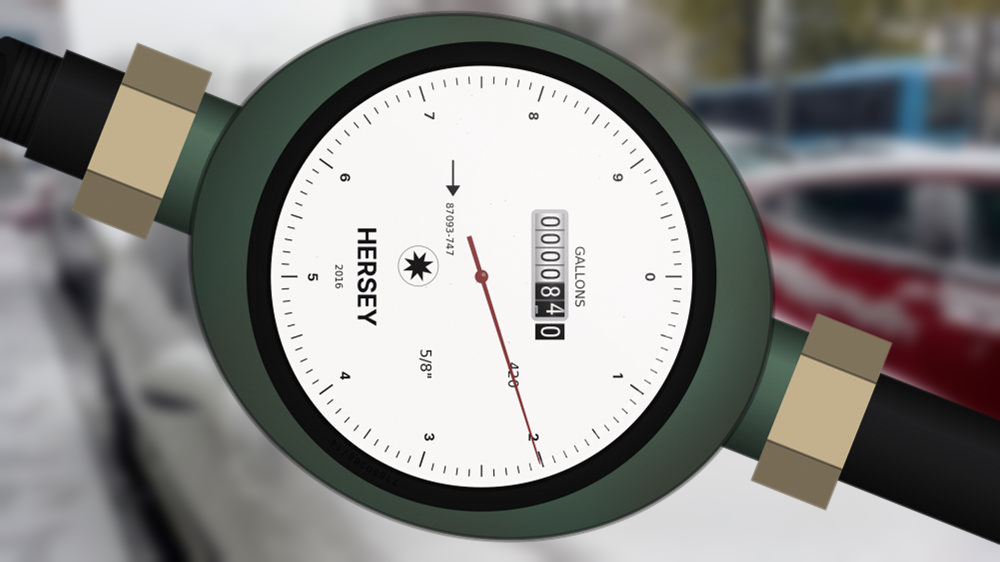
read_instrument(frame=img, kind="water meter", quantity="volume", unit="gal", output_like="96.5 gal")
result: 842.0 gal
